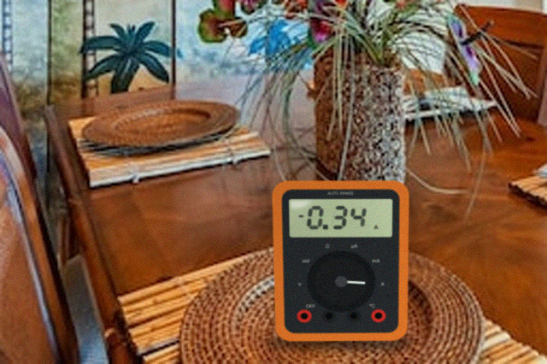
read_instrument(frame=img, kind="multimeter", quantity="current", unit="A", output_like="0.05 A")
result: -0.34 A
